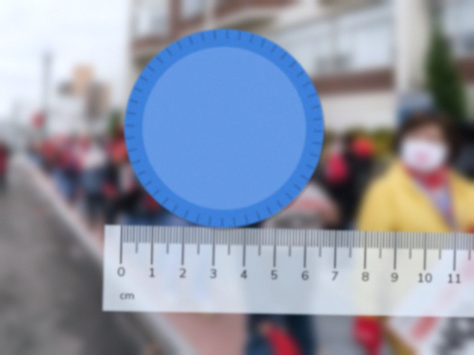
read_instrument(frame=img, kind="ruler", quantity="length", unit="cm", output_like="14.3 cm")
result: 6.5 cm
